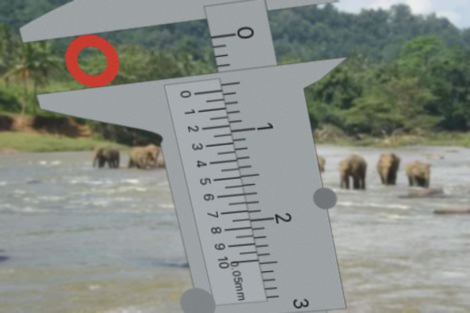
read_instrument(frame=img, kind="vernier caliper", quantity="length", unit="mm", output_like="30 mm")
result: 5.6 mm
